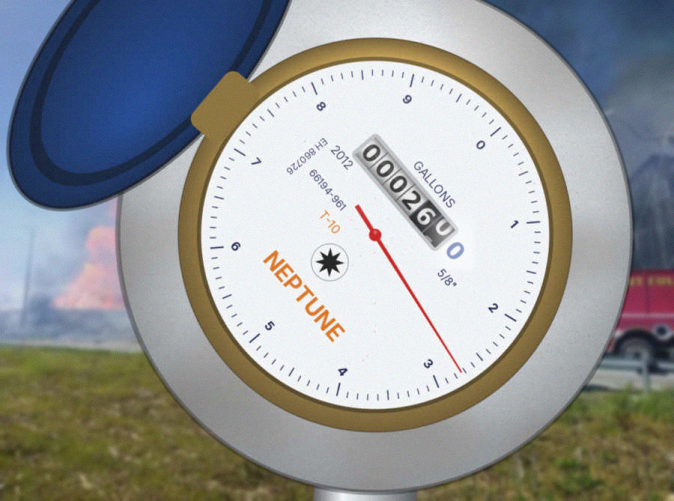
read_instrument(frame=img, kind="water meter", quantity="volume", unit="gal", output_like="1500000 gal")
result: 2602.7 gal
